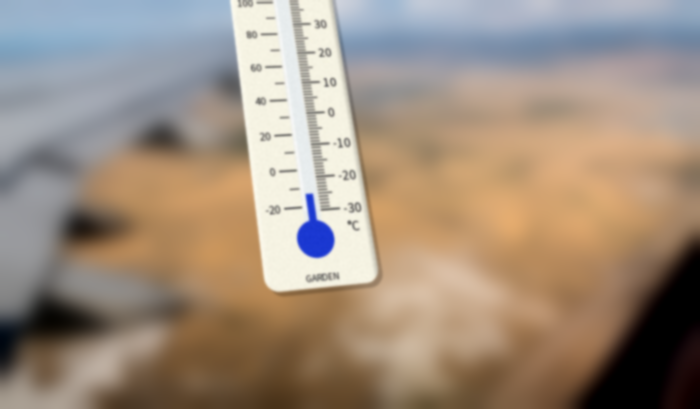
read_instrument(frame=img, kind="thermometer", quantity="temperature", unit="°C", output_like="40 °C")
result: -25 °C
